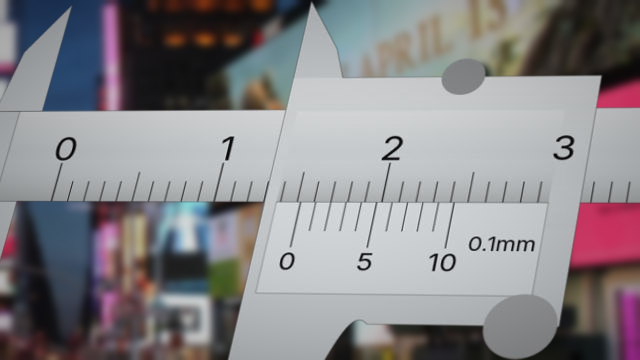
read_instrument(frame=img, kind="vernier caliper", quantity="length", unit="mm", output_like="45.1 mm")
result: 15.2 mm
